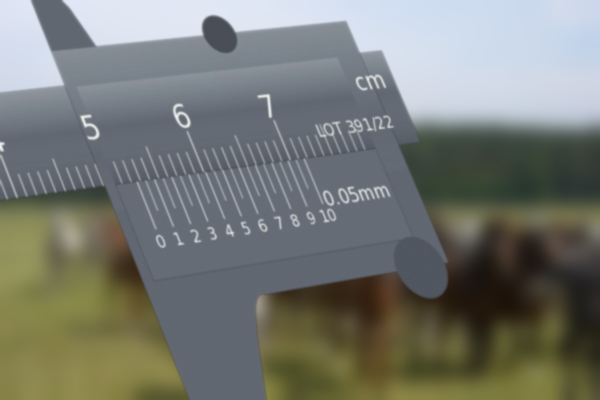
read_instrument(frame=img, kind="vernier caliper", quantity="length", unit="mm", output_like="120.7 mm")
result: 52.6 mm
